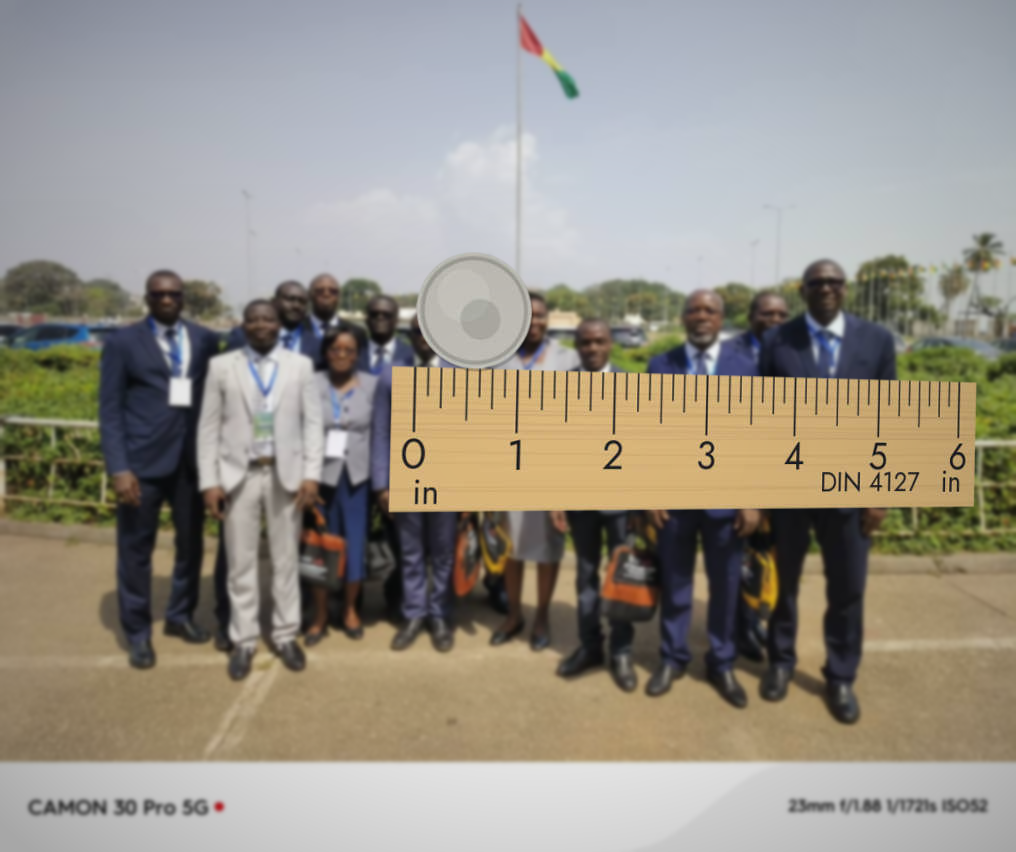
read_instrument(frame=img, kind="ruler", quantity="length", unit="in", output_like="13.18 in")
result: 1.125 in
